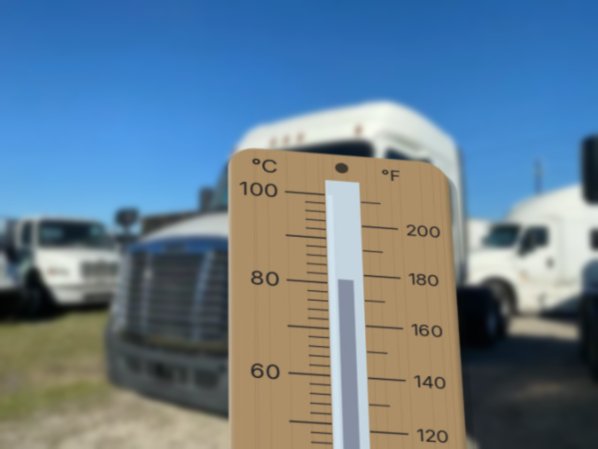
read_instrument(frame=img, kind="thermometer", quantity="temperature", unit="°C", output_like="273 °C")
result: 81 °C
